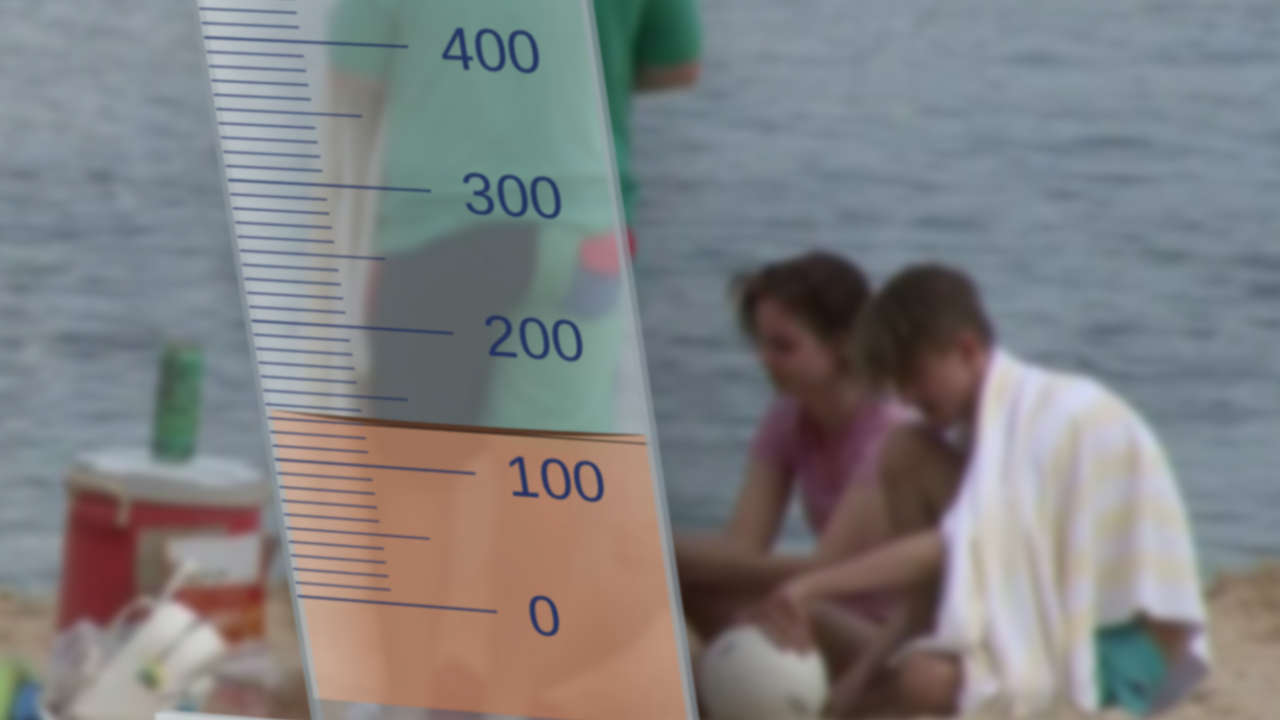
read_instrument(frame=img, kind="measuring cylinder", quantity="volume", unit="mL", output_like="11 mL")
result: 130 mL
